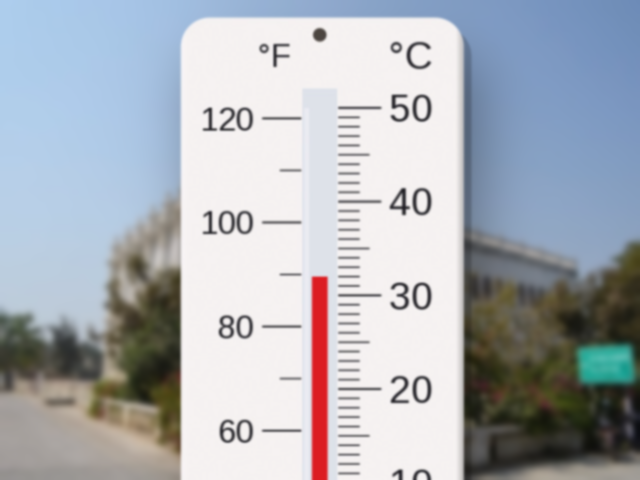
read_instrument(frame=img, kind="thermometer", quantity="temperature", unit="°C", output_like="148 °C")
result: 32 °C
